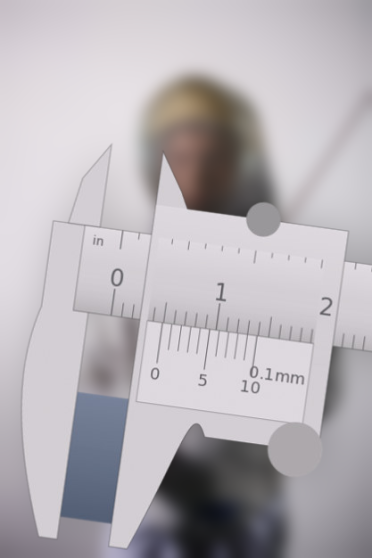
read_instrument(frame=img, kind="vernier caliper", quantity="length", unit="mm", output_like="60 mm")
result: 4.9 mm
